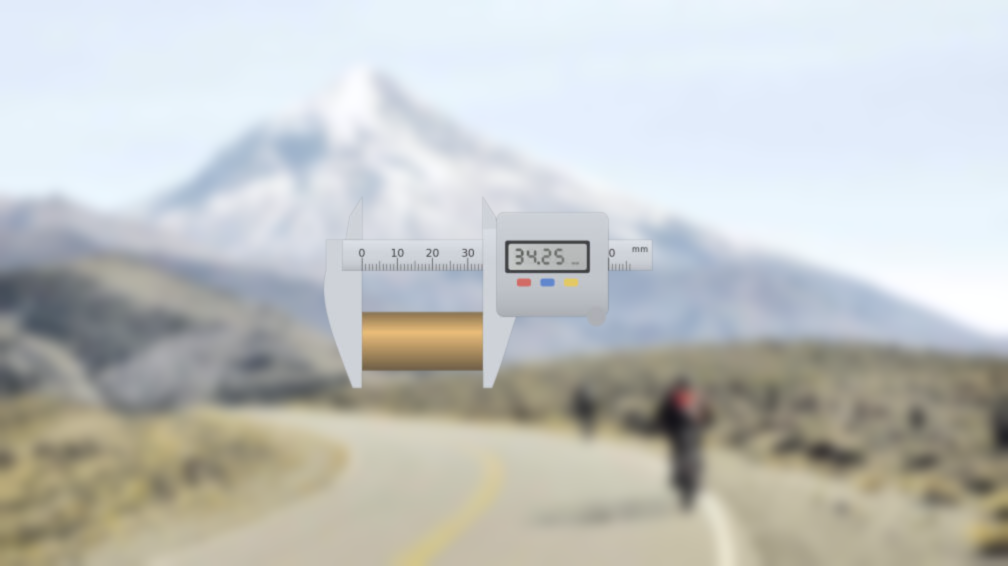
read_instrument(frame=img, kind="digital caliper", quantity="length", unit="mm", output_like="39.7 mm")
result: 34.25 mm
